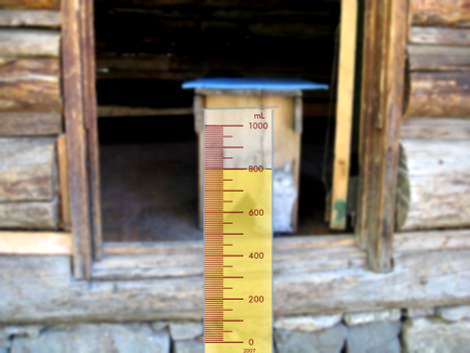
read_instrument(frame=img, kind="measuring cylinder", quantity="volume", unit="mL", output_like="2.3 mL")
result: 800 mL
